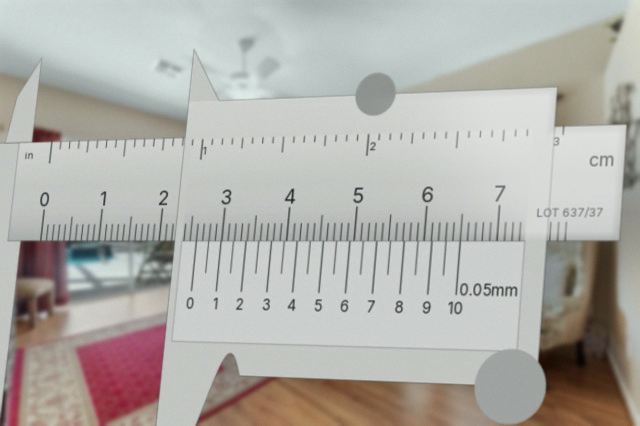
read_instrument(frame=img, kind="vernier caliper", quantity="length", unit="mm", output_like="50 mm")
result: 26.0 mm
